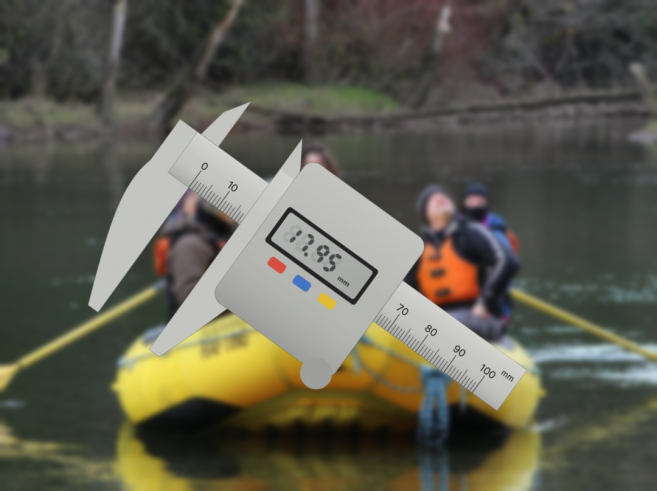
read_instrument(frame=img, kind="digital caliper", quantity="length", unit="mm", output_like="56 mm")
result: 17.95 mm
